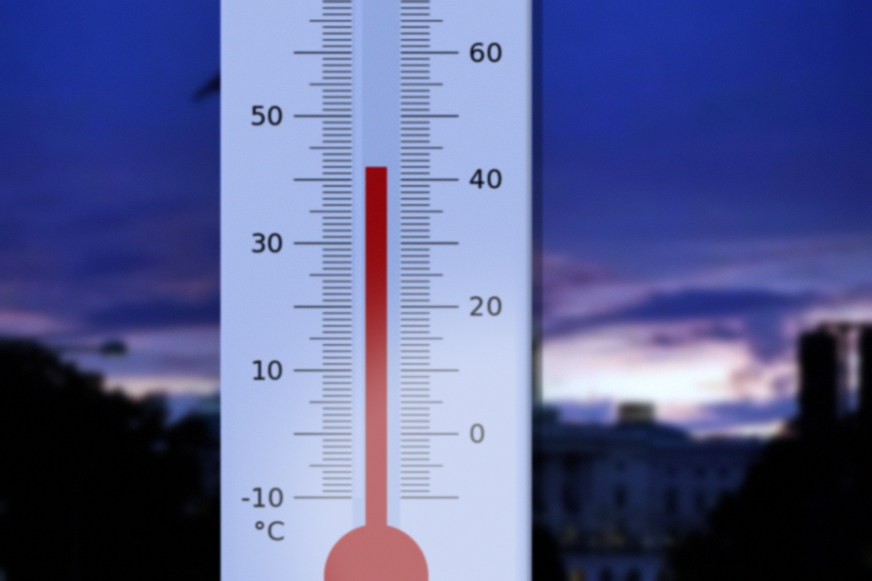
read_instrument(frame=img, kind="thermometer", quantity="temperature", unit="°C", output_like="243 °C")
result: 42 °C
